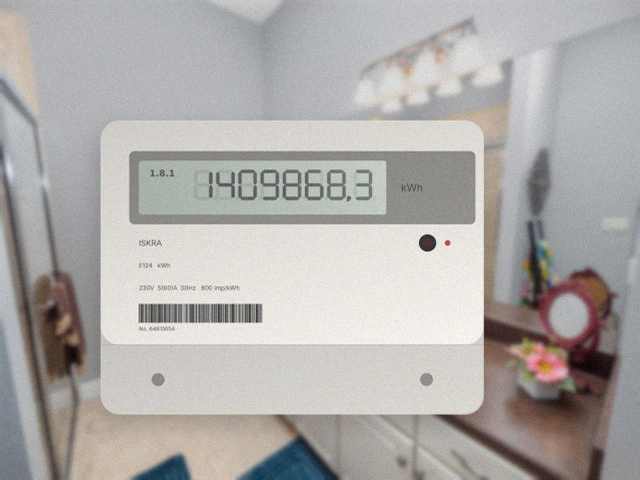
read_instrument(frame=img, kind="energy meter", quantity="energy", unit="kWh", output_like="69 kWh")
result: 1409868.3 kWh
